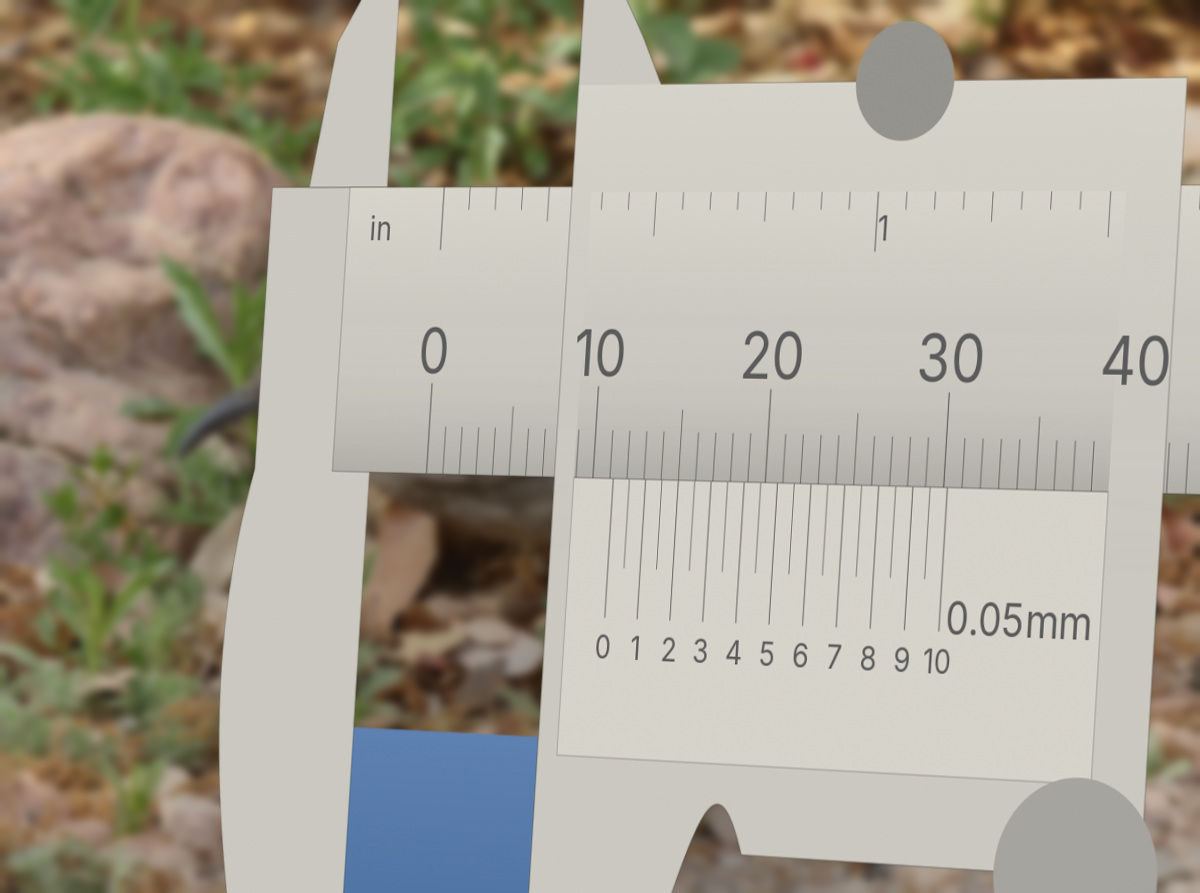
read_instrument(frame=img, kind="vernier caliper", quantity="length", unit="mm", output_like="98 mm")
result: 11.2 mm
